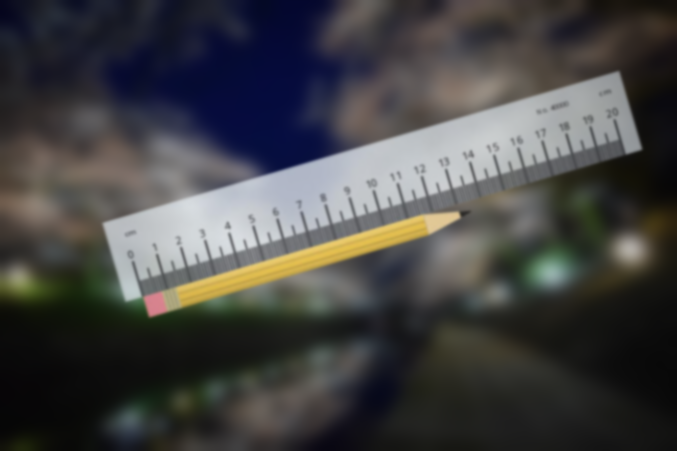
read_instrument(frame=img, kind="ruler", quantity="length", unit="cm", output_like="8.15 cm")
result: 13.5 cm
